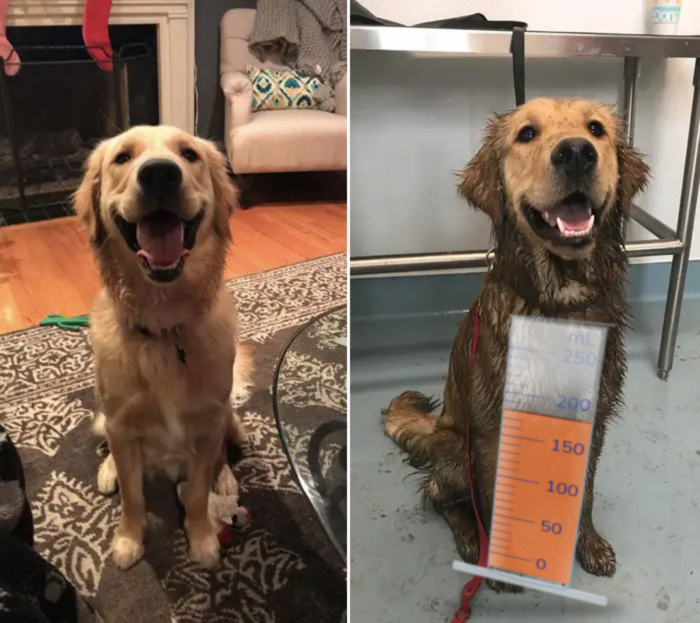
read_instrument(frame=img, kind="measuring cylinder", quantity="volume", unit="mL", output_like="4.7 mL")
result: 180 mL
